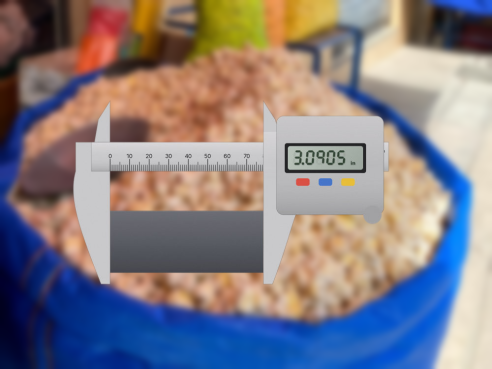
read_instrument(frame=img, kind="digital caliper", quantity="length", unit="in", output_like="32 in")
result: 3.0905 in
